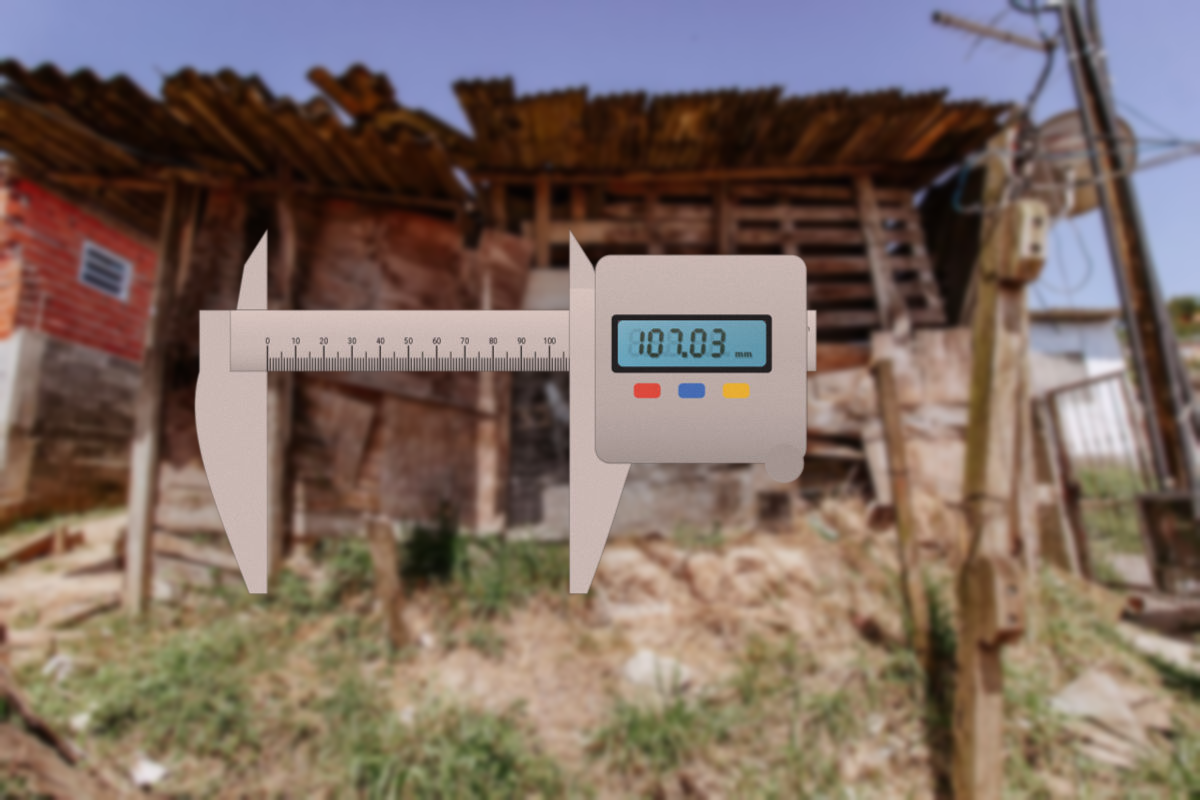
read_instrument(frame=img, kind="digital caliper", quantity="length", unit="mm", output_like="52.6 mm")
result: 107.03 mm
